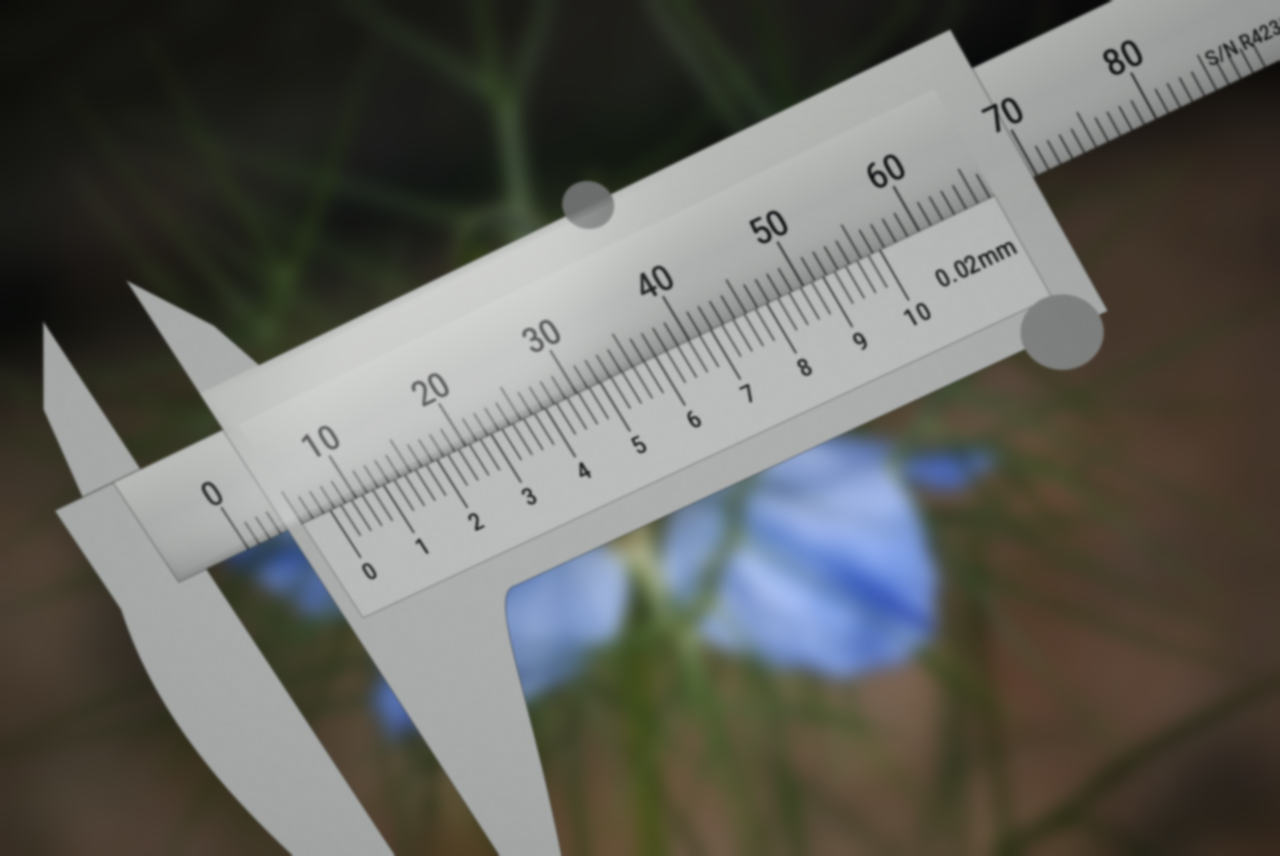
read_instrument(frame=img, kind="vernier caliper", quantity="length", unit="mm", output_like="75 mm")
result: 7.6 mm
